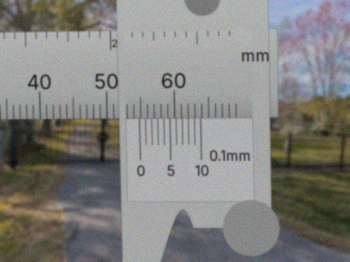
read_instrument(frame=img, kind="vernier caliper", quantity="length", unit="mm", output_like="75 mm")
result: 54.8 mm
